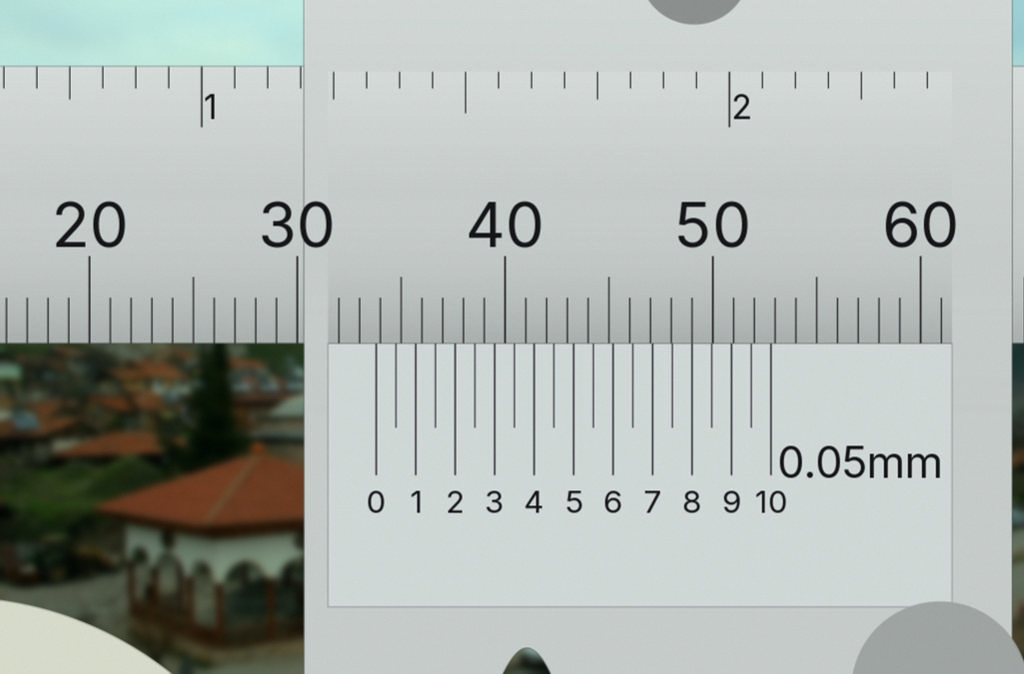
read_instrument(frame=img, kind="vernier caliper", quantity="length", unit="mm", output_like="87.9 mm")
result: 33.8 mm
